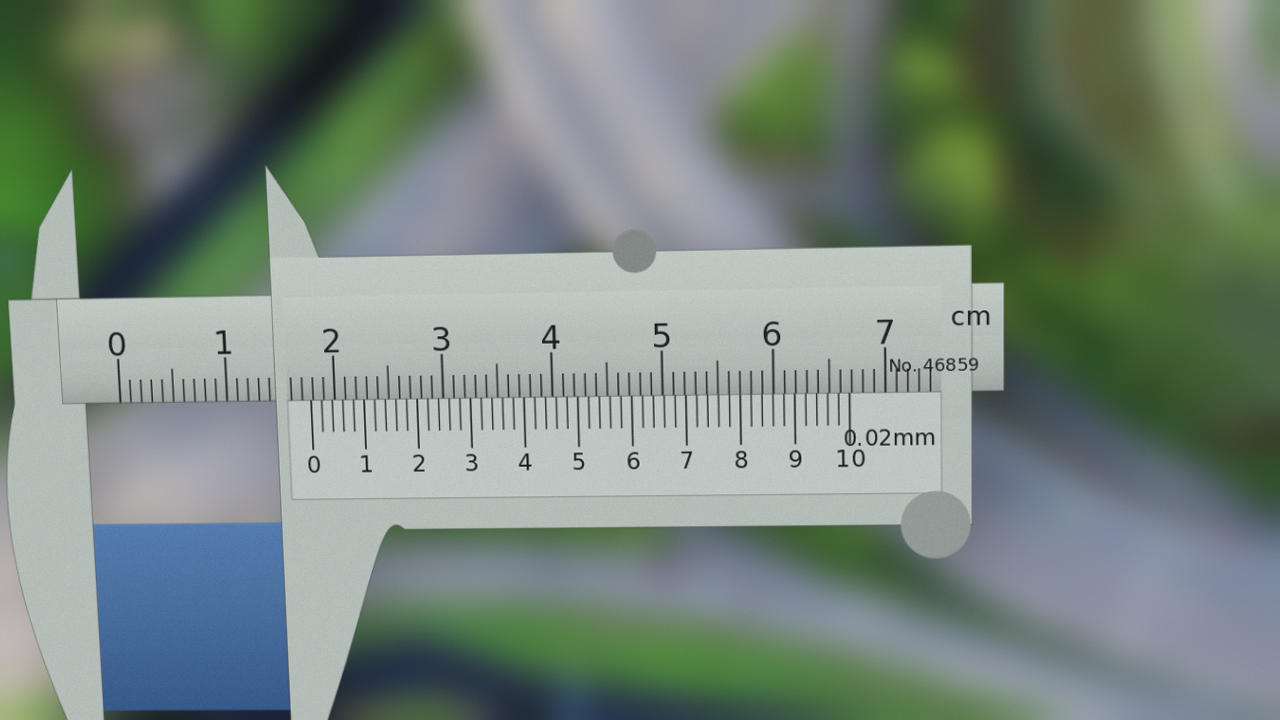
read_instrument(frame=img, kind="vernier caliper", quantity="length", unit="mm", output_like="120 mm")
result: 17.8 mm
